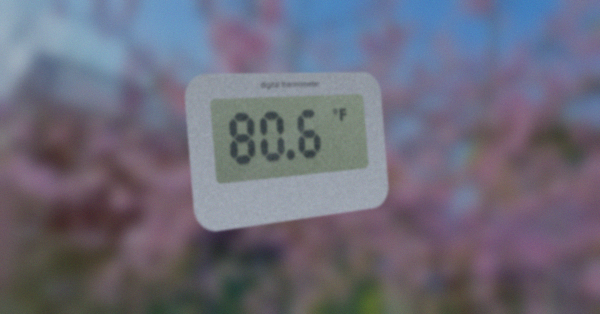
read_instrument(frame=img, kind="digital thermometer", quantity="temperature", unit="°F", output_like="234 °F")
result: 80.6 °F
